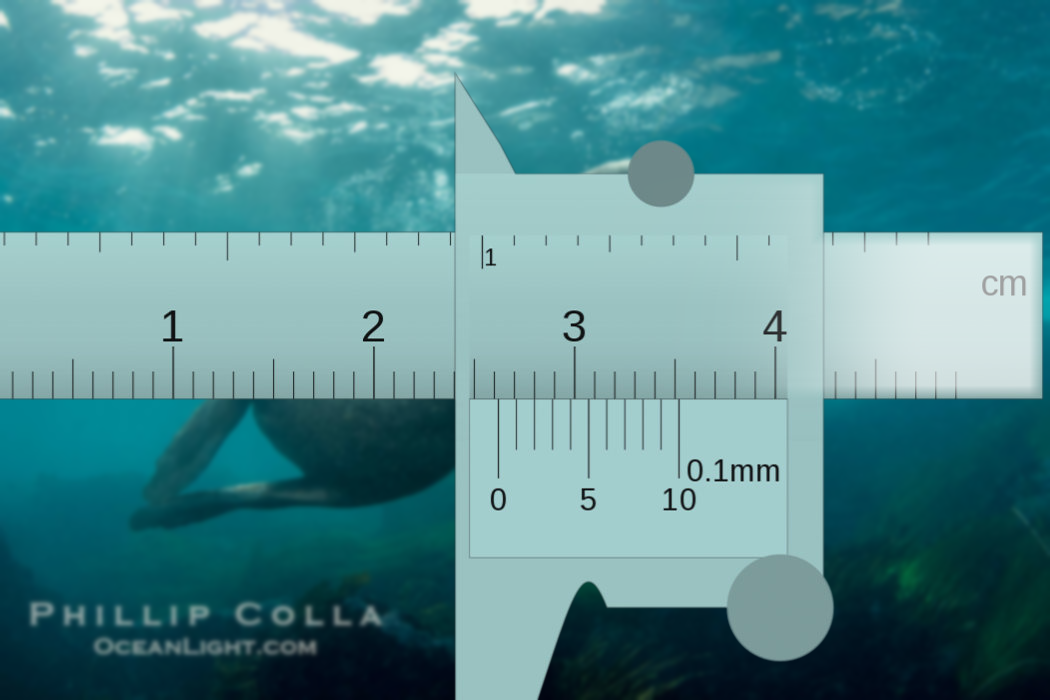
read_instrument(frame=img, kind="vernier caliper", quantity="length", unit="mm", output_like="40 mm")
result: 26.2 mm
